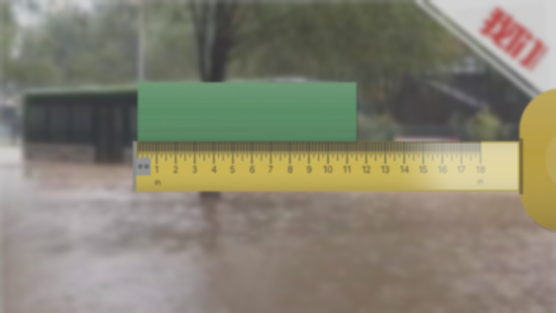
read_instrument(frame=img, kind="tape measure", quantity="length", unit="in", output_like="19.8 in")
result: 11.5 in
